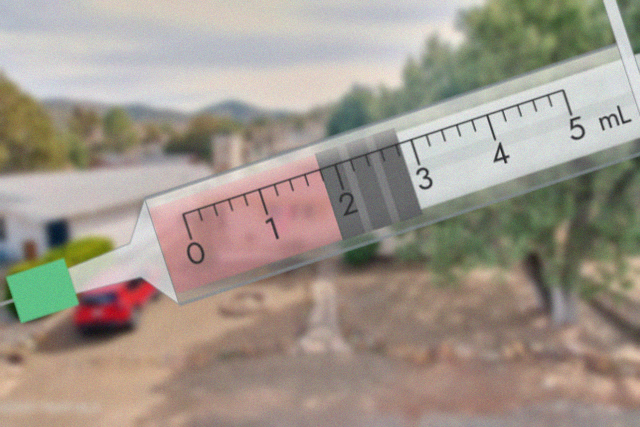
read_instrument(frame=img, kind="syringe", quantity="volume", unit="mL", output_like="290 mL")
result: 1.8 mL
